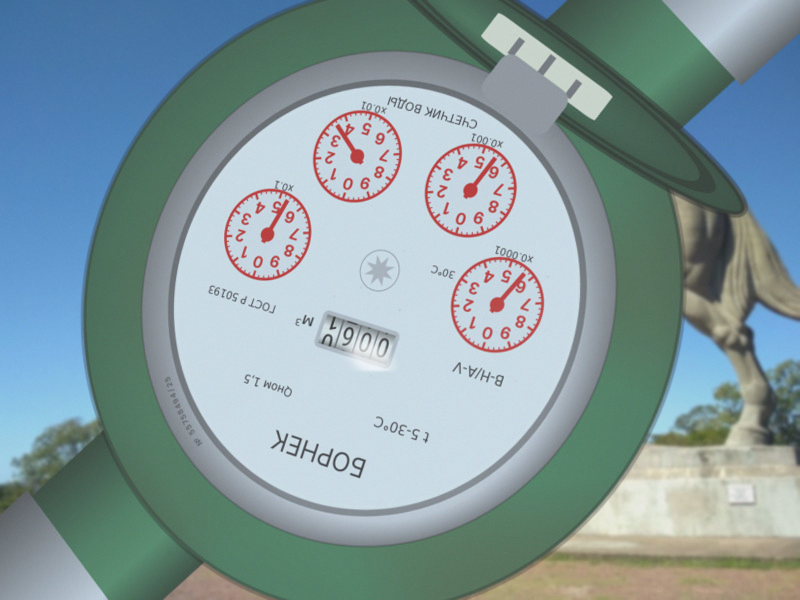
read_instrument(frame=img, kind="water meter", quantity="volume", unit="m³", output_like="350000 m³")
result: 60.5355 m³
